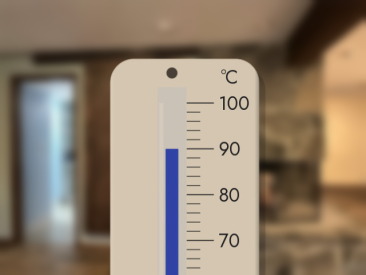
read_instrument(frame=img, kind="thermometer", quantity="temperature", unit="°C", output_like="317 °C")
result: 90 °C
